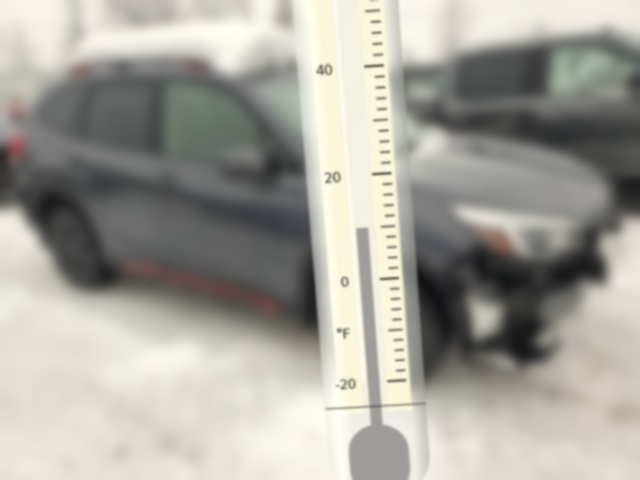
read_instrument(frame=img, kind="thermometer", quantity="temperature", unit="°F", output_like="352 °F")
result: 10 °F
